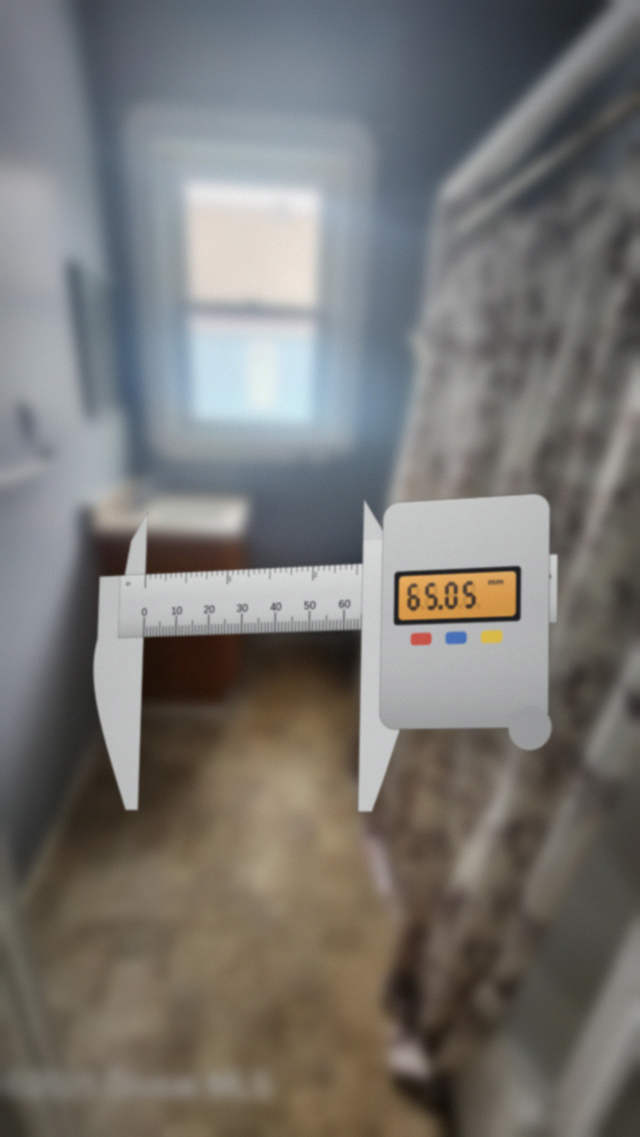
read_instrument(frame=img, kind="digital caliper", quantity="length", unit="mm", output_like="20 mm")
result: 65.05 mm
